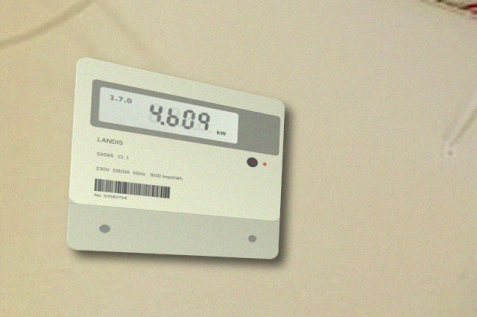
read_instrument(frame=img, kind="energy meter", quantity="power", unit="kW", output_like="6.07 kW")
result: 4.609 kW
